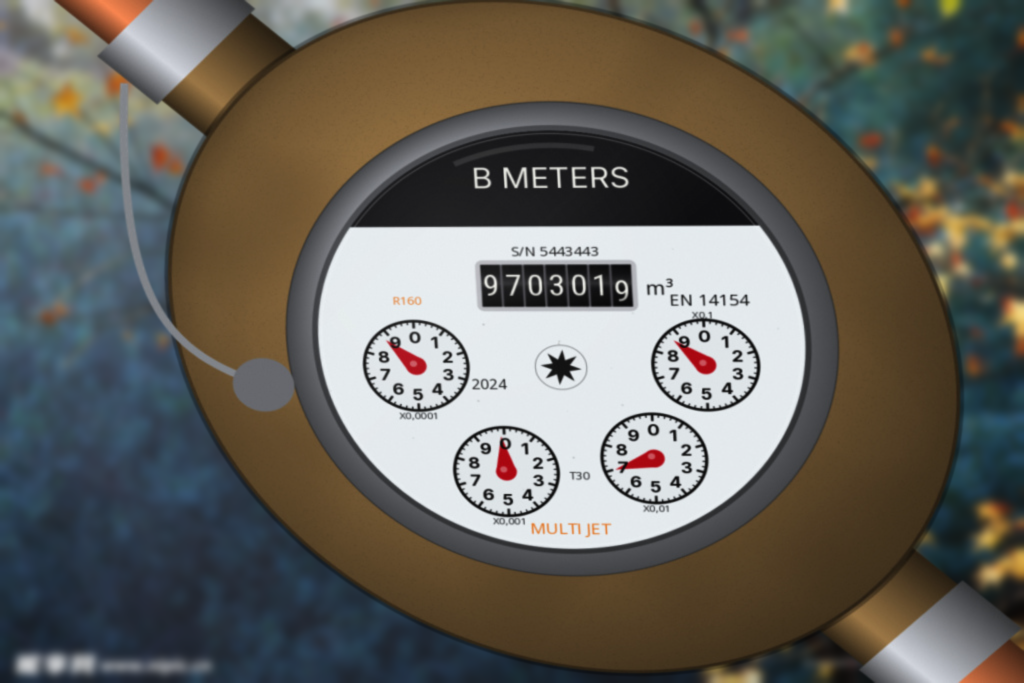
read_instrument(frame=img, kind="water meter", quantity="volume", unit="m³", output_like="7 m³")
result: 9703018.8698 m³
